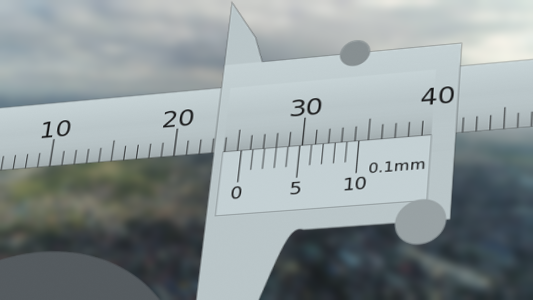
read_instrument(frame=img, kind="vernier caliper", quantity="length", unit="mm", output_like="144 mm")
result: 25.3 mm
